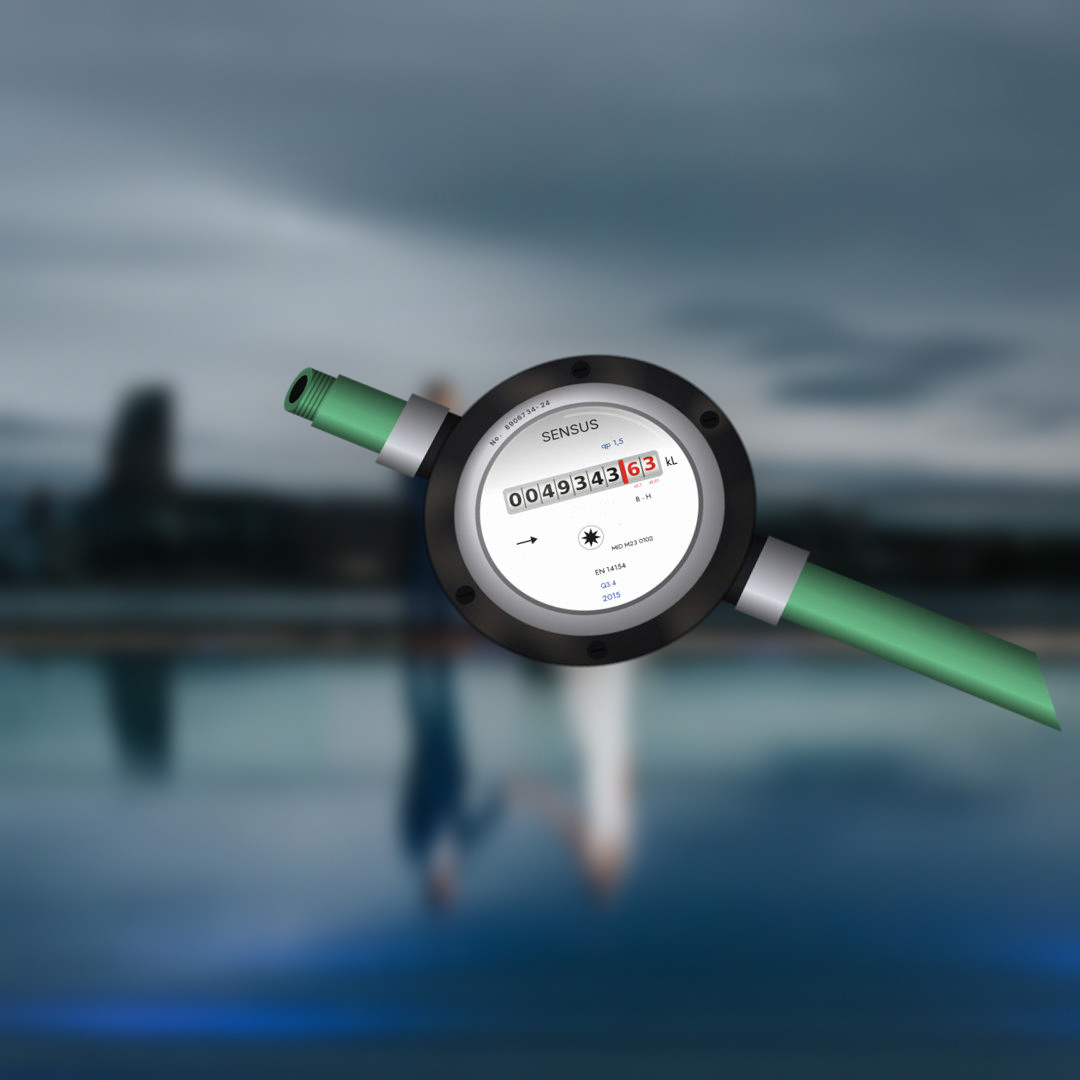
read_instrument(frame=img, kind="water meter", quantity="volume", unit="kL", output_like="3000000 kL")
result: 49343.63 kL
